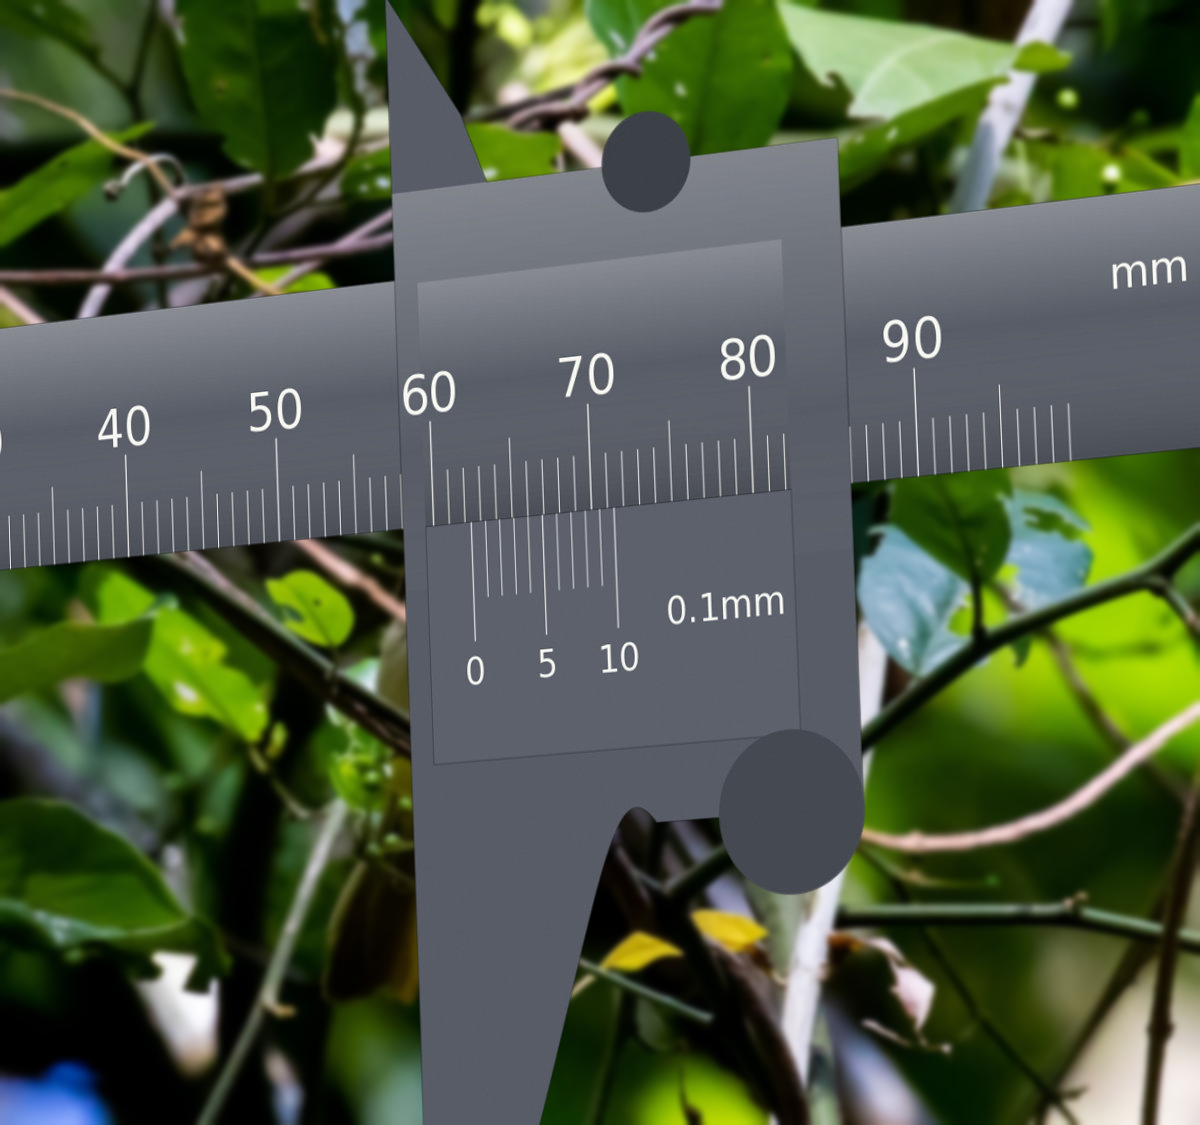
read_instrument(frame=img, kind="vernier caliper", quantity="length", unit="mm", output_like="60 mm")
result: 62.4 mm
